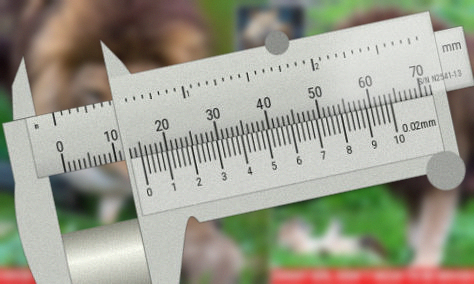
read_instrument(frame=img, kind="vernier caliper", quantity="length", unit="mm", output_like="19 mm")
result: 15.0 mm
